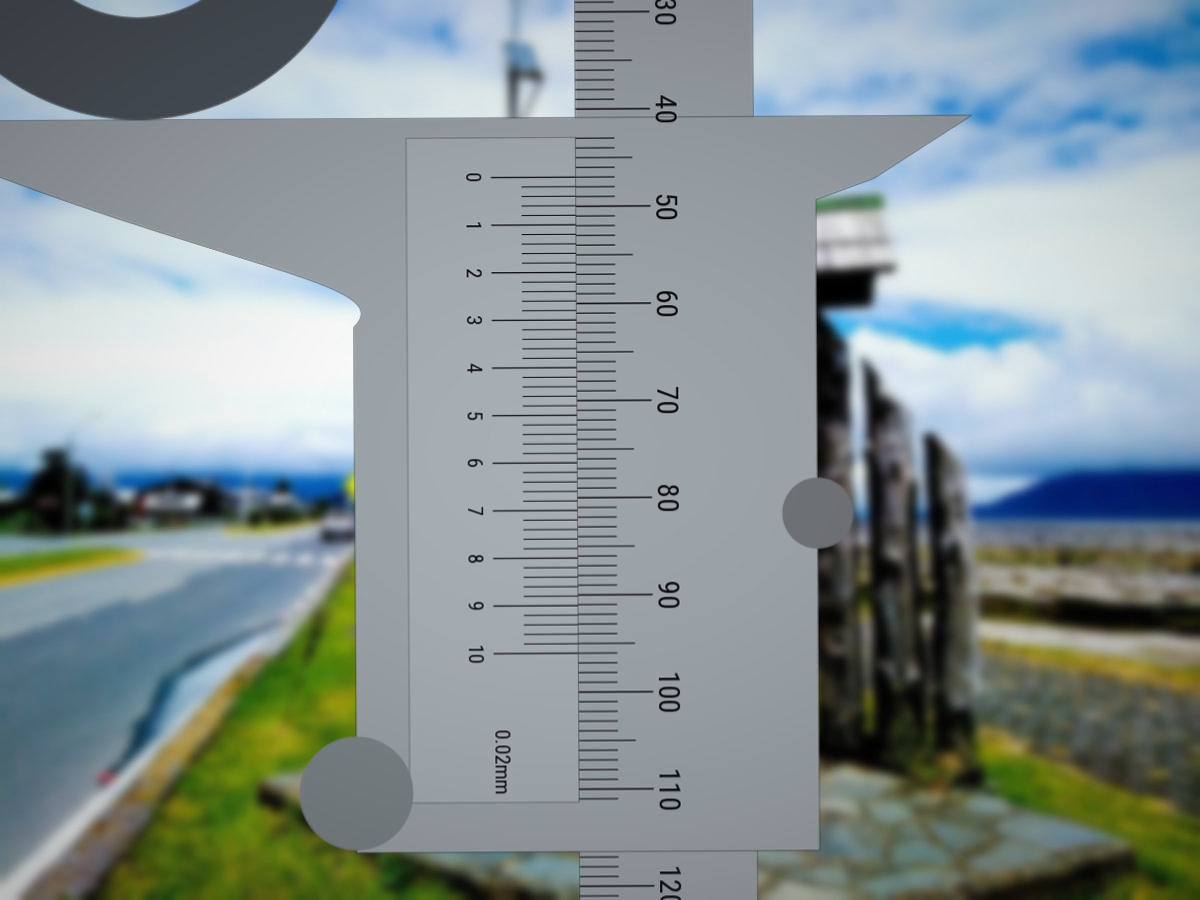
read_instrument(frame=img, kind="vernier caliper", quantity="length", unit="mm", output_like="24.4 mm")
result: 47.0 mm
